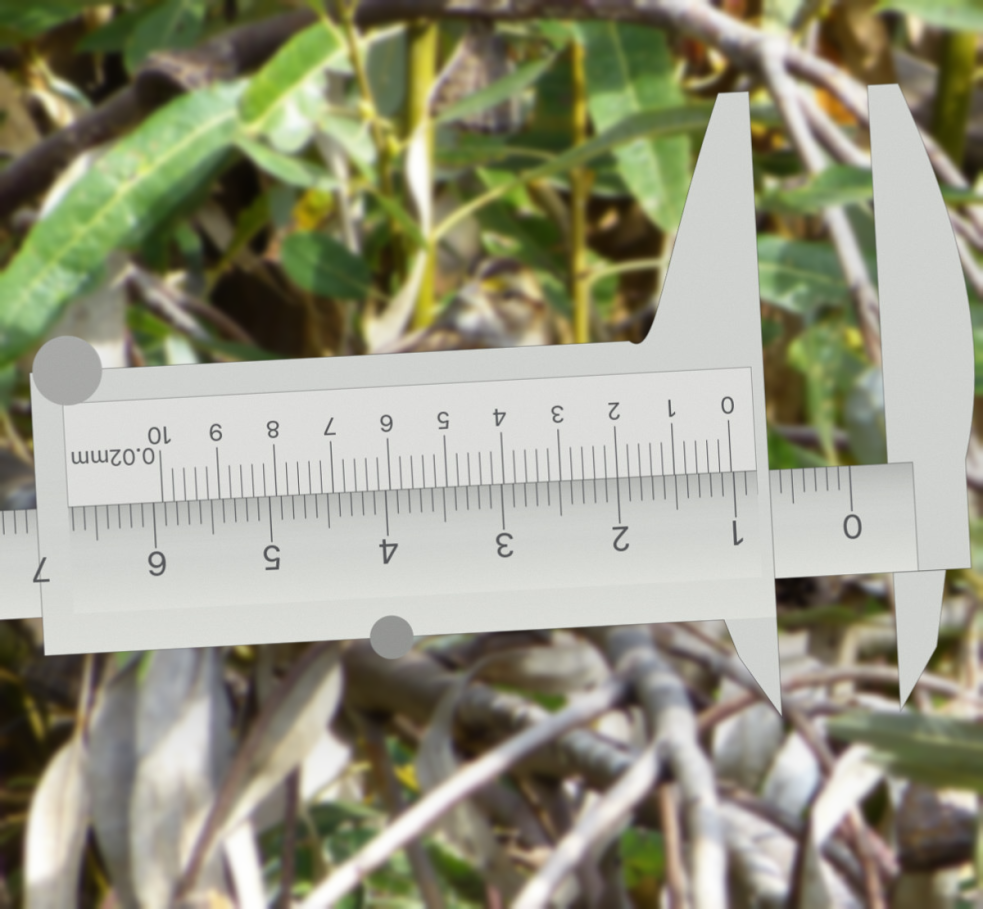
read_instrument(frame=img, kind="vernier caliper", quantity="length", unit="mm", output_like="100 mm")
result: 10.2 mm
